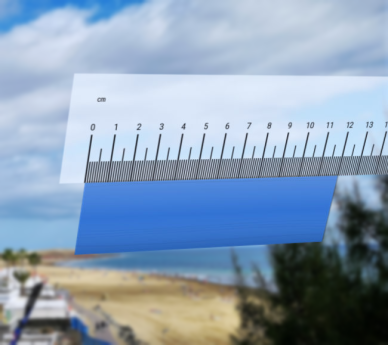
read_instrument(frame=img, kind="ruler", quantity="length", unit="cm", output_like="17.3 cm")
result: 12 cm
